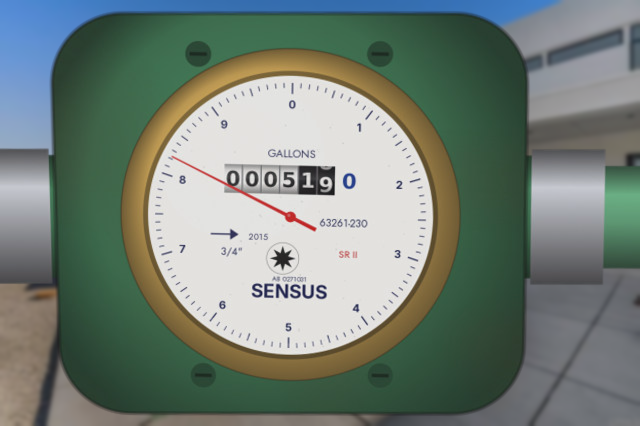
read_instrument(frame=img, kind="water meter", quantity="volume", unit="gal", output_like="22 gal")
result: 5188.2 gal
